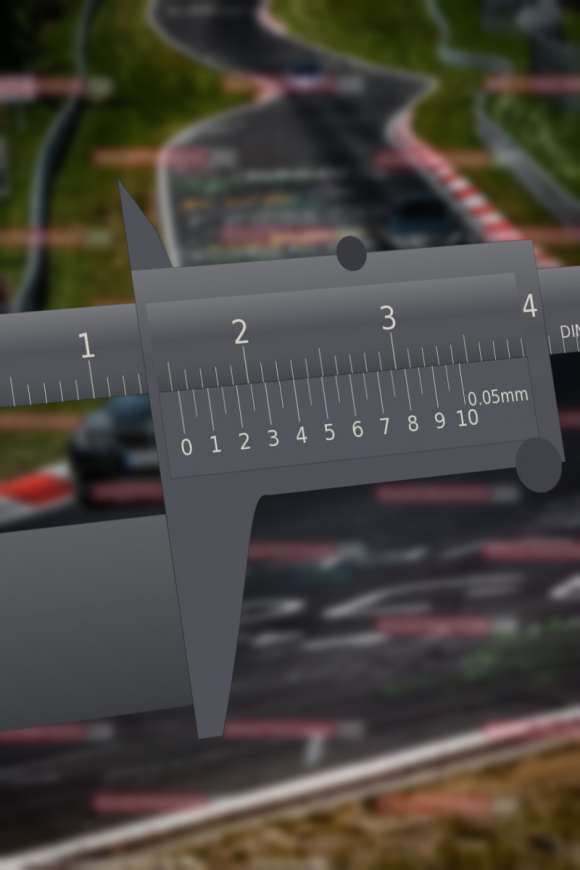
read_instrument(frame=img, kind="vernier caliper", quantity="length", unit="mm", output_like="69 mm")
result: 15.4 mm
